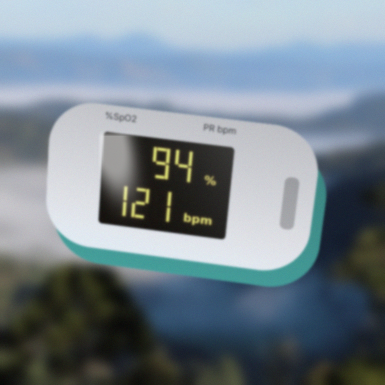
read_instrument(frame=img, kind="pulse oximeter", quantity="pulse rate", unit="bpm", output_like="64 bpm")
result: 121 bpm
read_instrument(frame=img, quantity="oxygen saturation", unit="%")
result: 94 %
